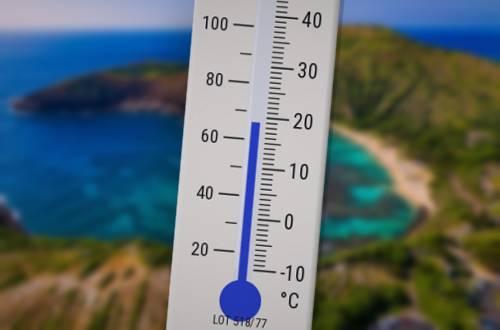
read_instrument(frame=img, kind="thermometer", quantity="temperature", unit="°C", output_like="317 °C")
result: 19 °C
